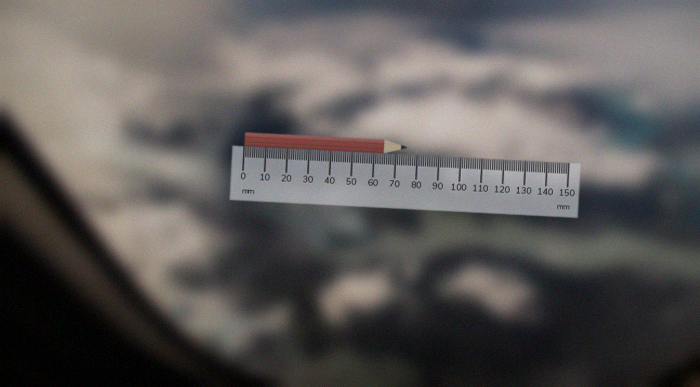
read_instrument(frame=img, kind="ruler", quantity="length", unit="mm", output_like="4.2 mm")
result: 75 mm
